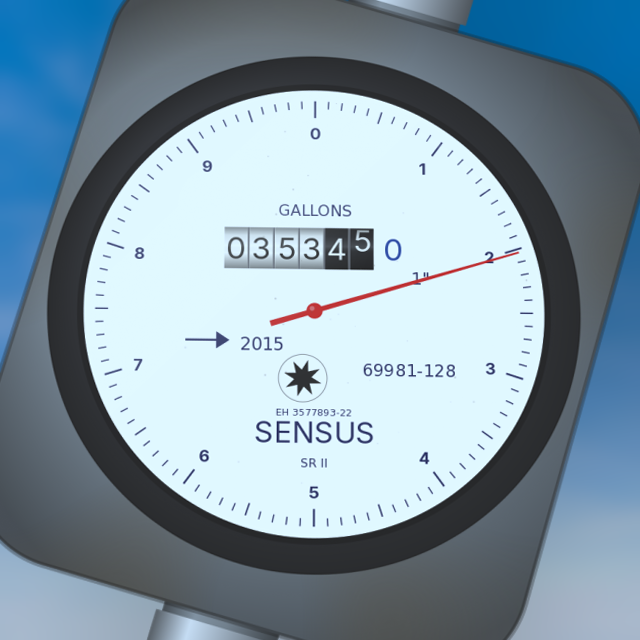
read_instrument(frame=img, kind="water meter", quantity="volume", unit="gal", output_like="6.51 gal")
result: 353452.0 gal
